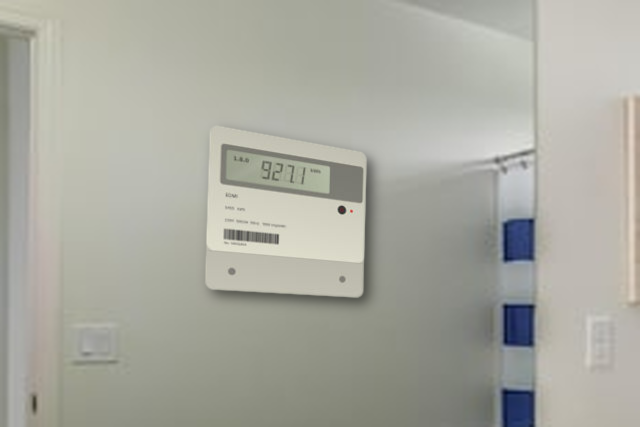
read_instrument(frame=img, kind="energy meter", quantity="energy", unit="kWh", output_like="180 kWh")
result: 927.1 kWh
